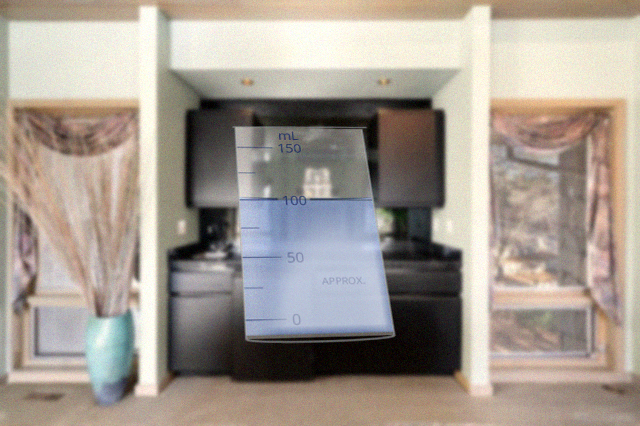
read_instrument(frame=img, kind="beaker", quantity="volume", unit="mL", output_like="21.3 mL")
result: 100 mL
